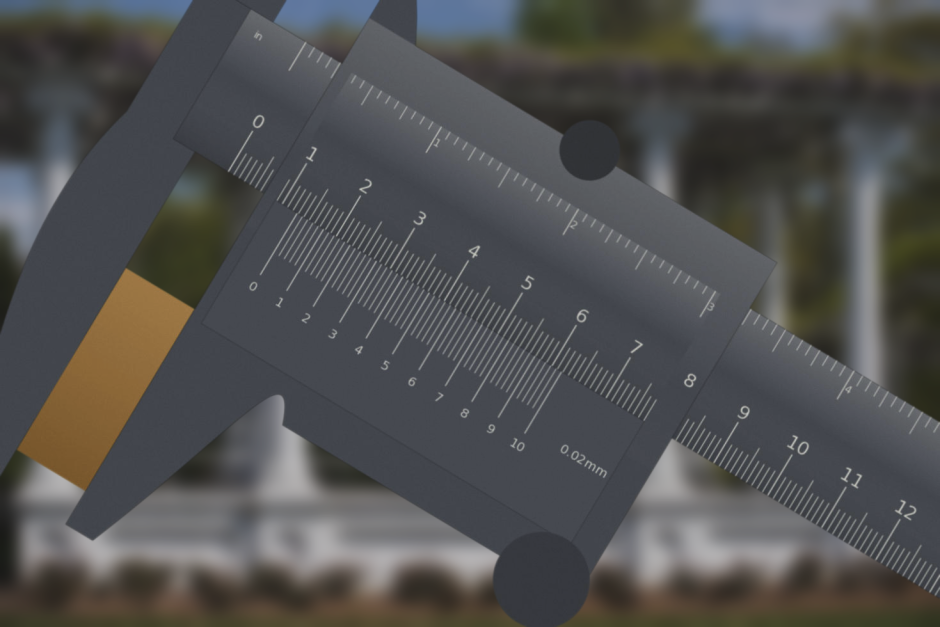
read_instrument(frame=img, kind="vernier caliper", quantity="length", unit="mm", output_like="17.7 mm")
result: 12.8 mm
